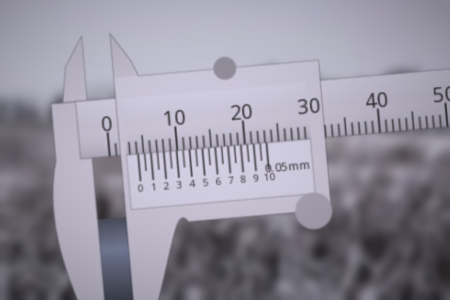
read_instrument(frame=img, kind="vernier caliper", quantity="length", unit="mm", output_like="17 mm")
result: 4.2 mm
